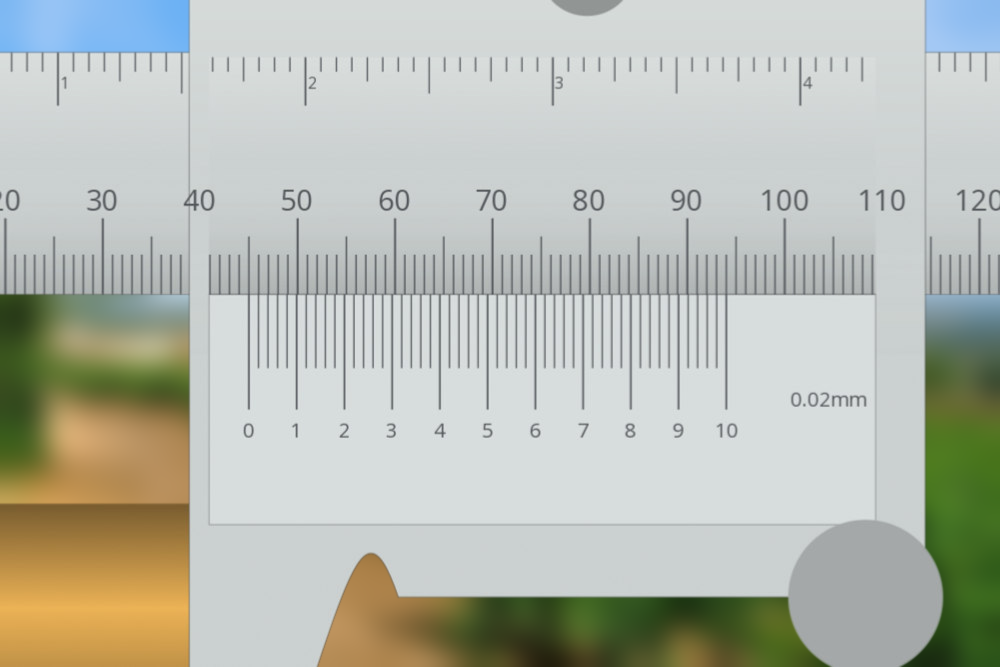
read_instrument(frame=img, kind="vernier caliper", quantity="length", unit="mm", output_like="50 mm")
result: 45.0 mm
